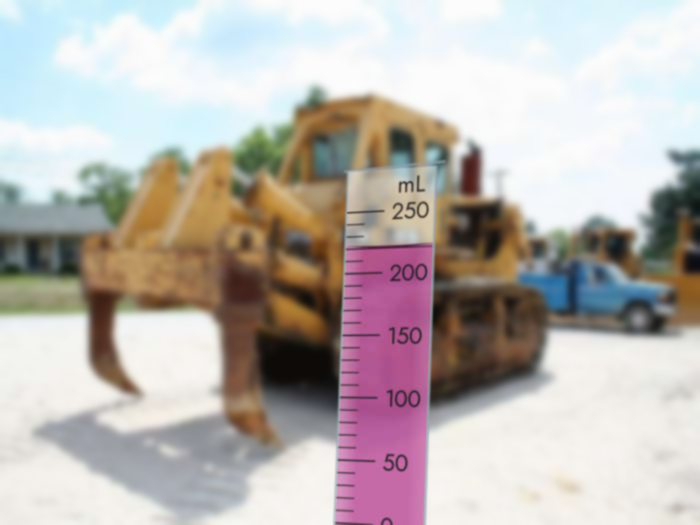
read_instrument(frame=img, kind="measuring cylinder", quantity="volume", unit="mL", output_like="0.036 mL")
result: 220 mL
